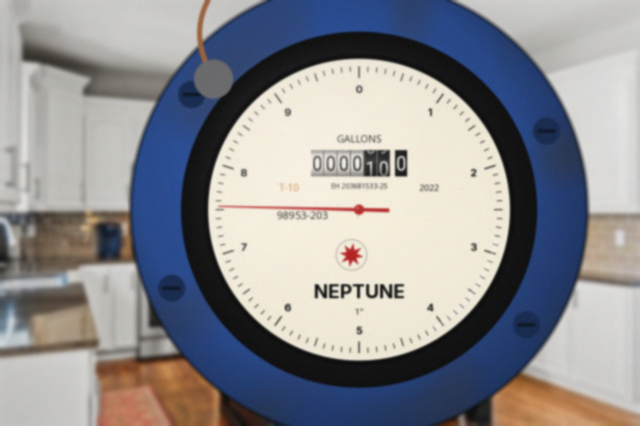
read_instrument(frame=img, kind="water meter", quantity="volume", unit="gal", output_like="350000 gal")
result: 97.5 gal
